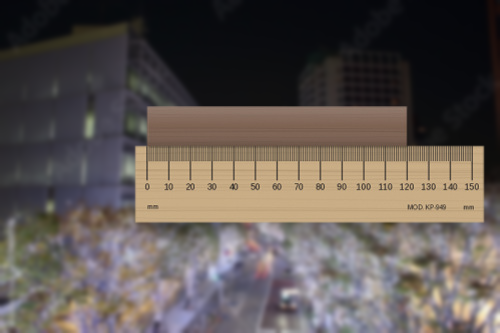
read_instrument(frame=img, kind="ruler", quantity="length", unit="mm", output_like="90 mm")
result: 120 mm
